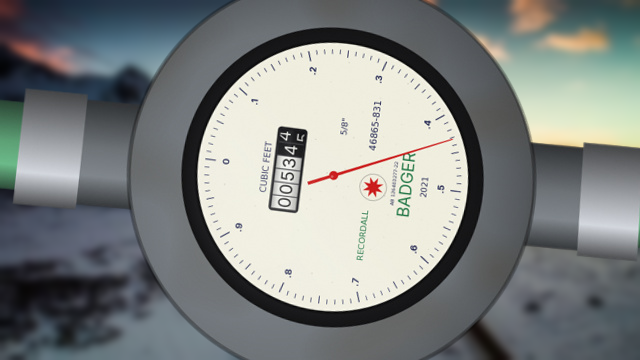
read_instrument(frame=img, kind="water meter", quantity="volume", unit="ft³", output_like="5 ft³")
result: 5344.43 ft³
